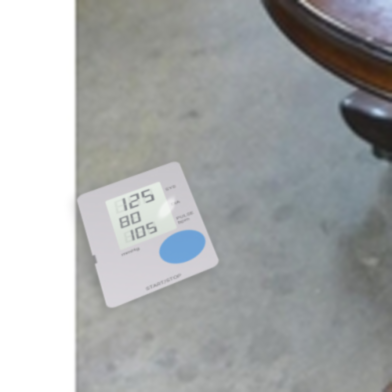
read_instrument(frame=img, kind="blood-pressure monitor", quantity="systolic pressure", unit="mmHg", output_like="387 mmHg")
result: 125 mmHg
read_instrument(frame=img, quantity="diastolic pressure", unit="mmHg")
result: 80 mmHg
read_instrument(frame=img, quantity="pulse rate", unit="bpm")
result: 105 bpm
